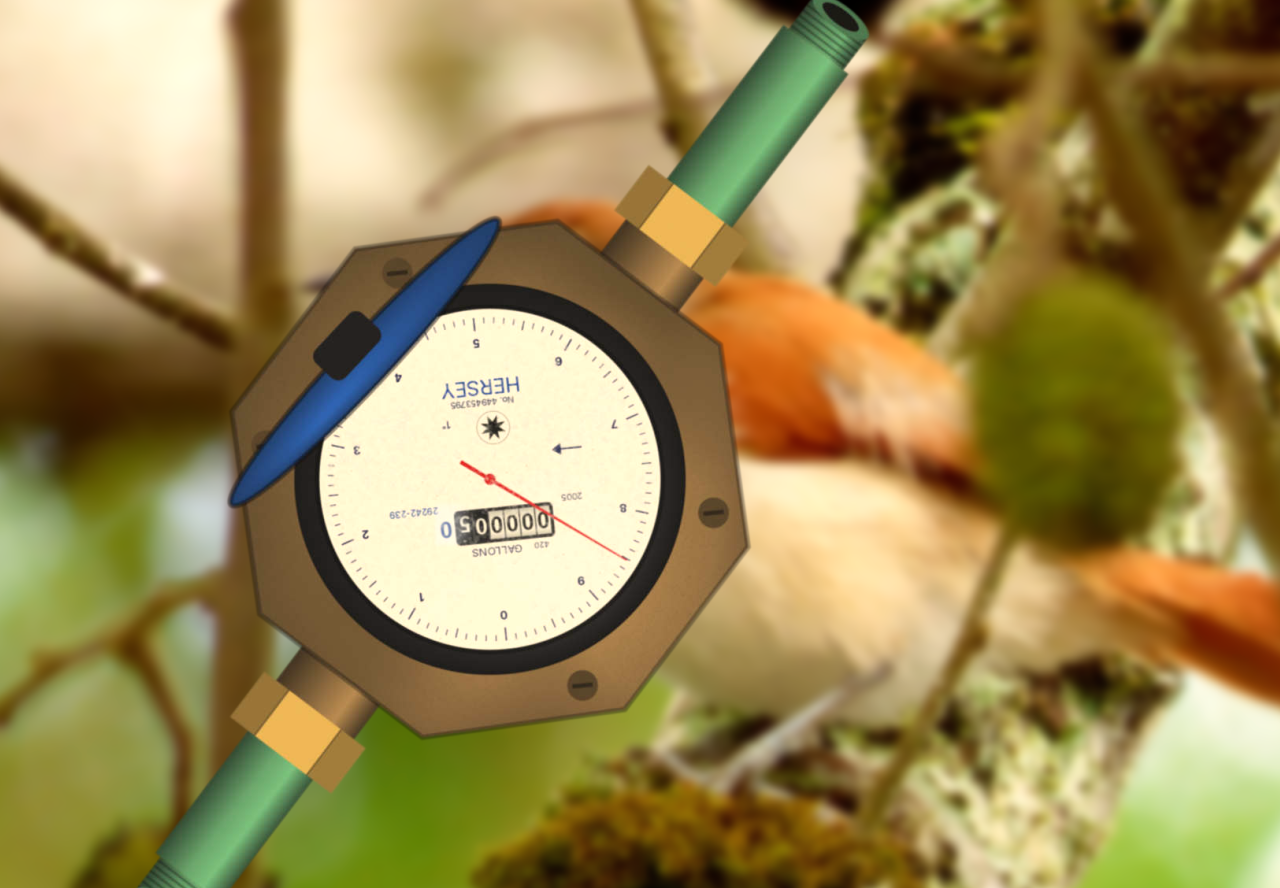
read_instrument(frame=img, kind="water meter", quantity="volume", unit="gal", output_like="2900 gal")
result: 48.5 gal
